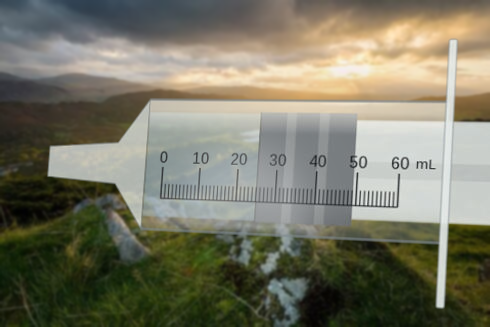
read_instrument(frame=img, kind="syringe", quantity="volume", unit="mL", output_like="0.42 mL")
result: 25 mL
